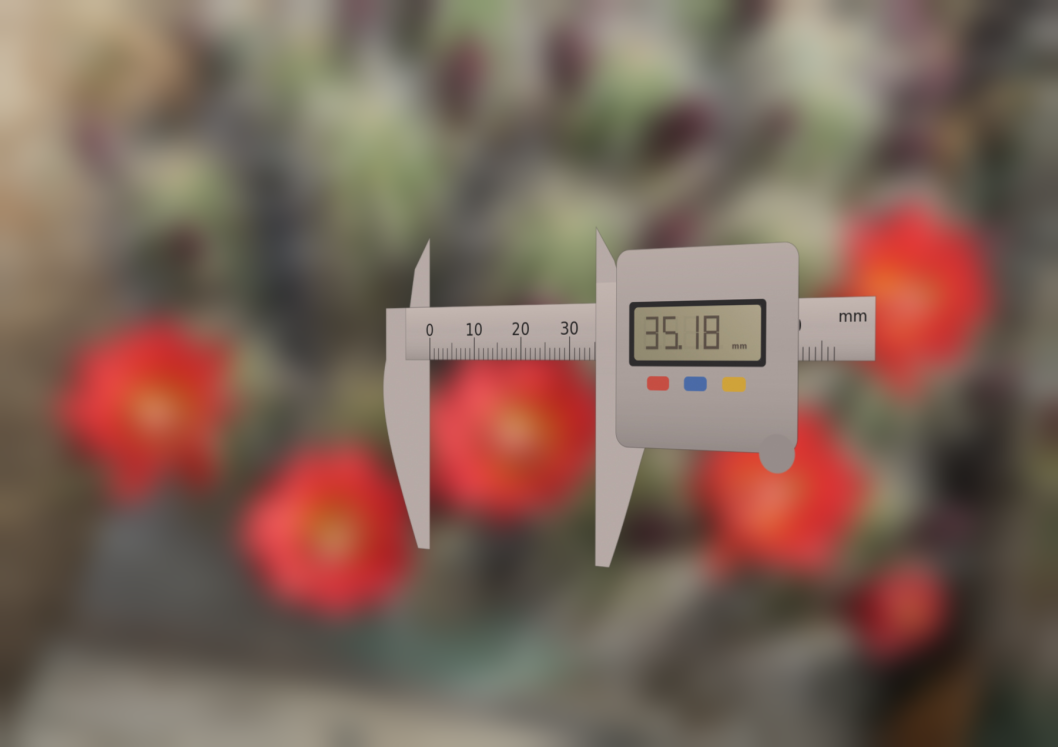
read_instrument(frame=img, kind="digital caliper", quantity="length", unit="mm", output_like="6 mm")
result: 35.18 mm
